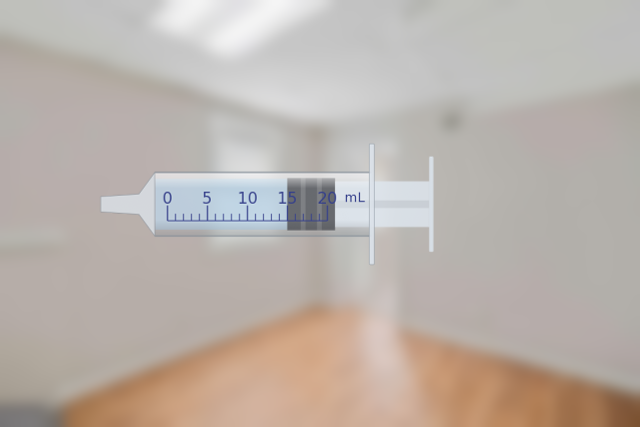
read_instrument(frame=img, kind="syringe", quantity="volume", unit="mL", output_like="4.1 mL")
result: 15 mL
